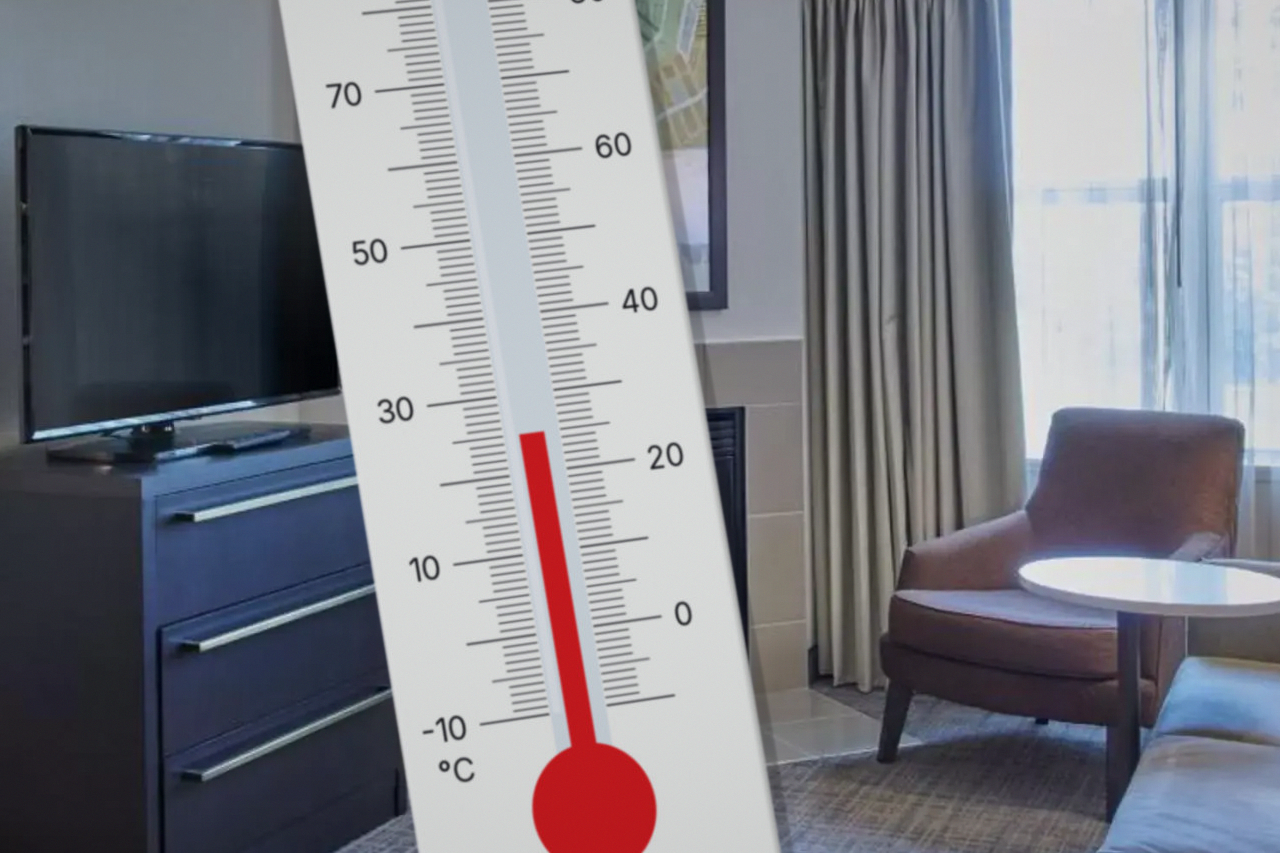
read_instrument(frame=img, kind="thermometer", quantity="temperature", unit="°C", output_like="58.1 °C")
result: 25 °C
